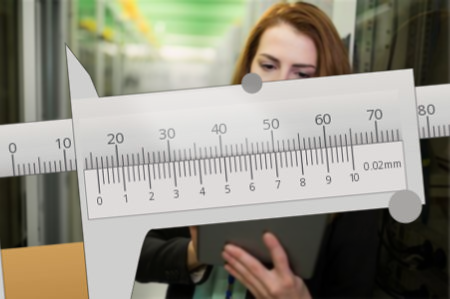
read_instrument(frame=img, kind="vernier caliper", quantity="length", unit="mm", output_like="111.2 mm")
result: 16.0 mm
